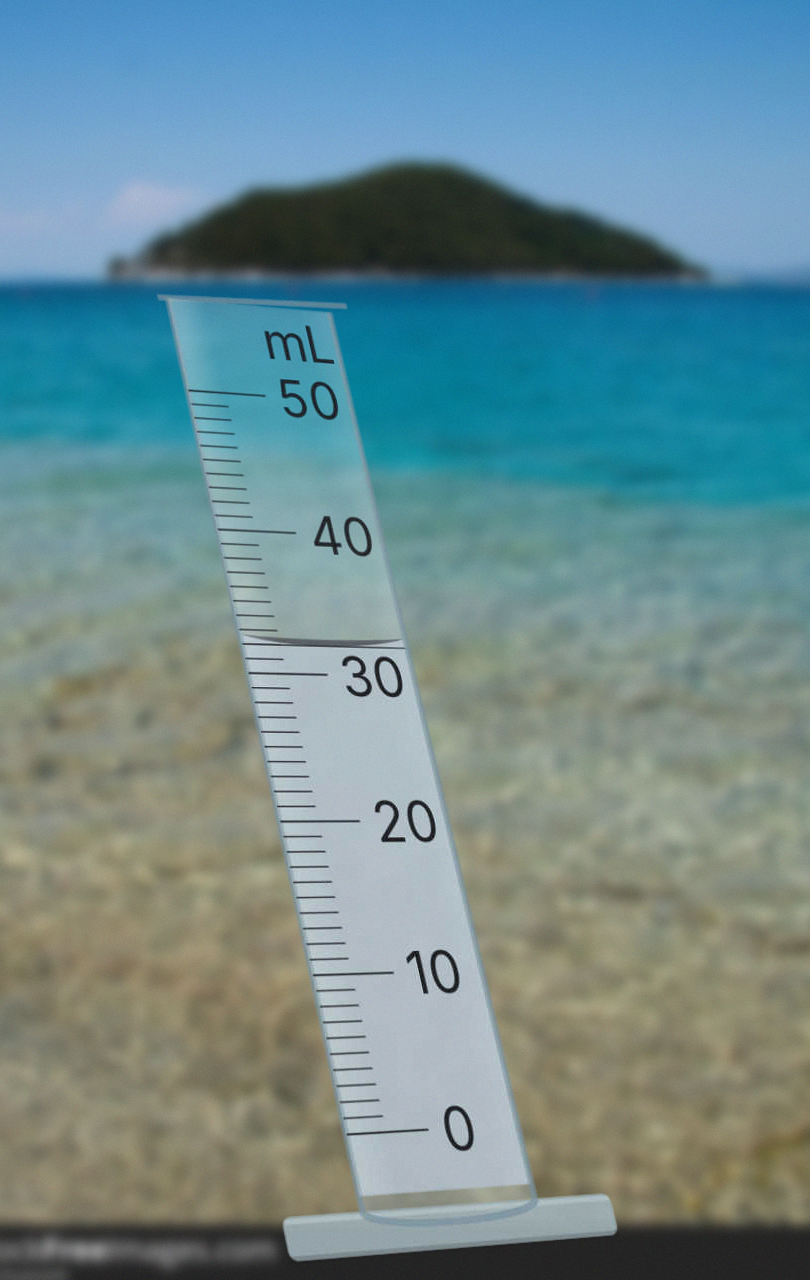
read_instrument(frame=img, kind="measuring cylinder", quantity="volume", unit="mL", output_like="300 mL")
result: 32 mL
